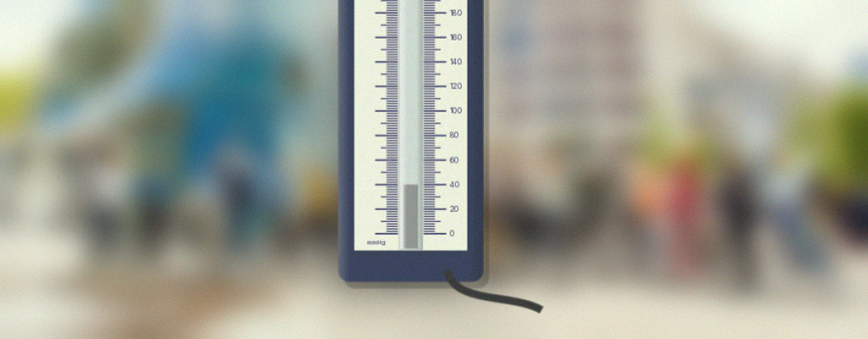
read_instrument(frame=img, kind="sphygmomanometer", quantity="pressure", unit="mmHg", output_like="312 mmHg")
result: 40 mmHg
